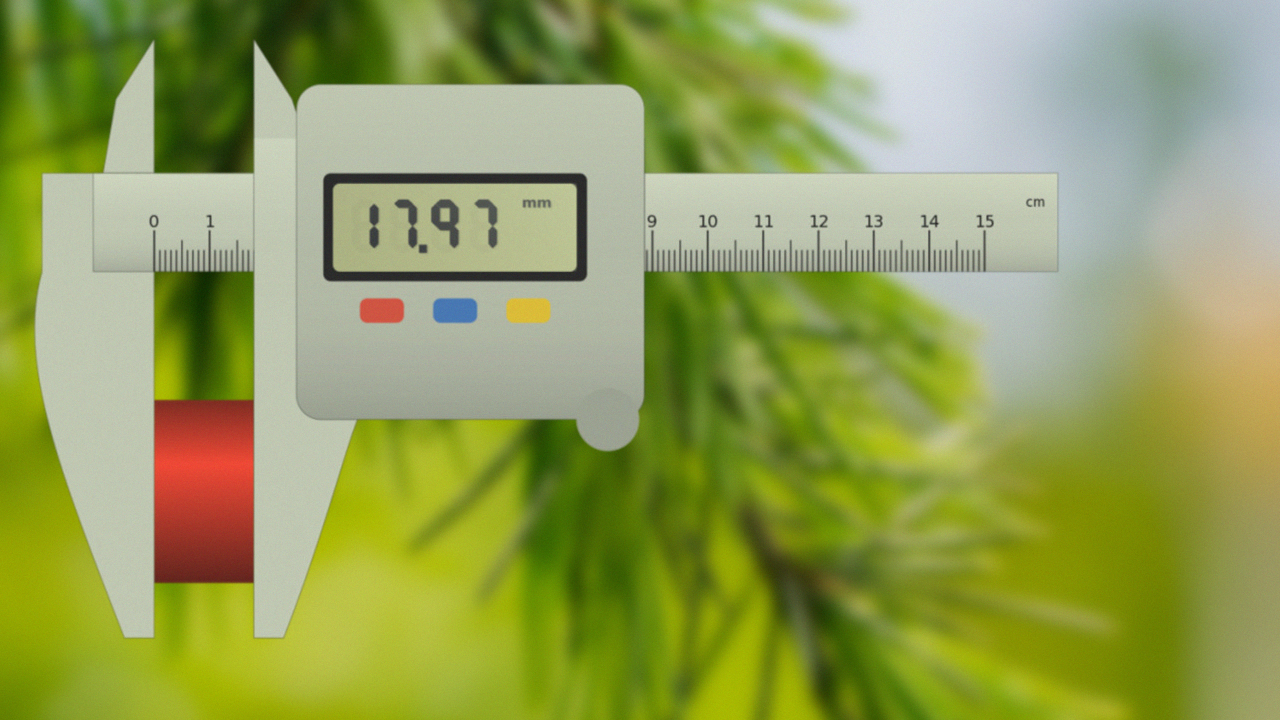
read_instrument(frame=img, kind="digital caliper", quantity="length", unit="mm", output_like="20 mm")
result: 17.97 mm
